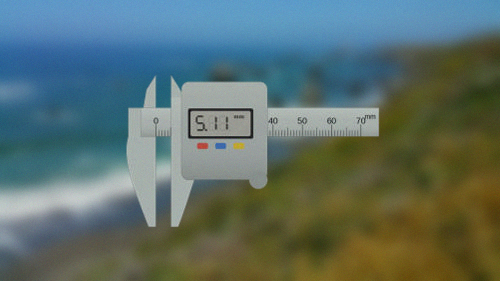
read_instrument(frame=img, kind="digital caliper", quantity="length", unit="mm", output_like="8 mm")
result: 5.11 mm
